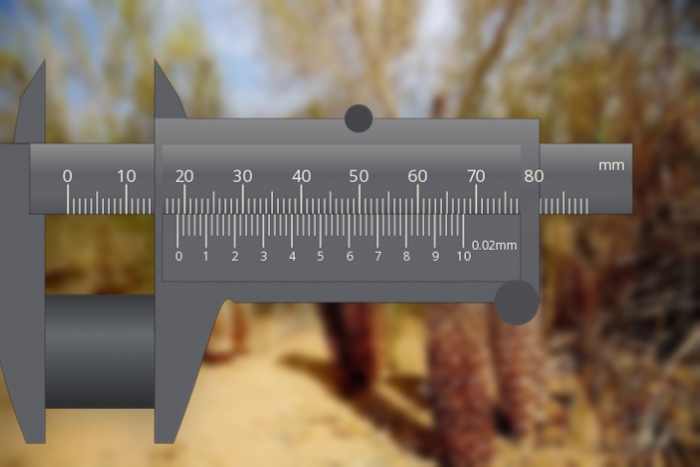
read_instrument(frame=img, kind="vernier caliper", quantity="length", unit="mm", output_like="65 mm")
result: 18.8 mm
